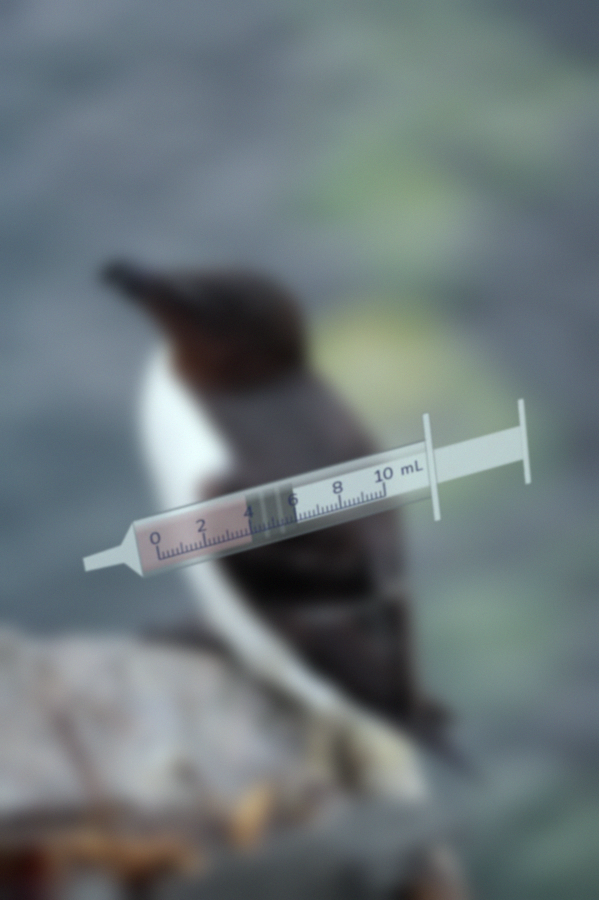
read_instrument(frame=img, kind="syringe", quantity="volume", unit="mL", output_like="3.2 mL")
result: 4 mL
